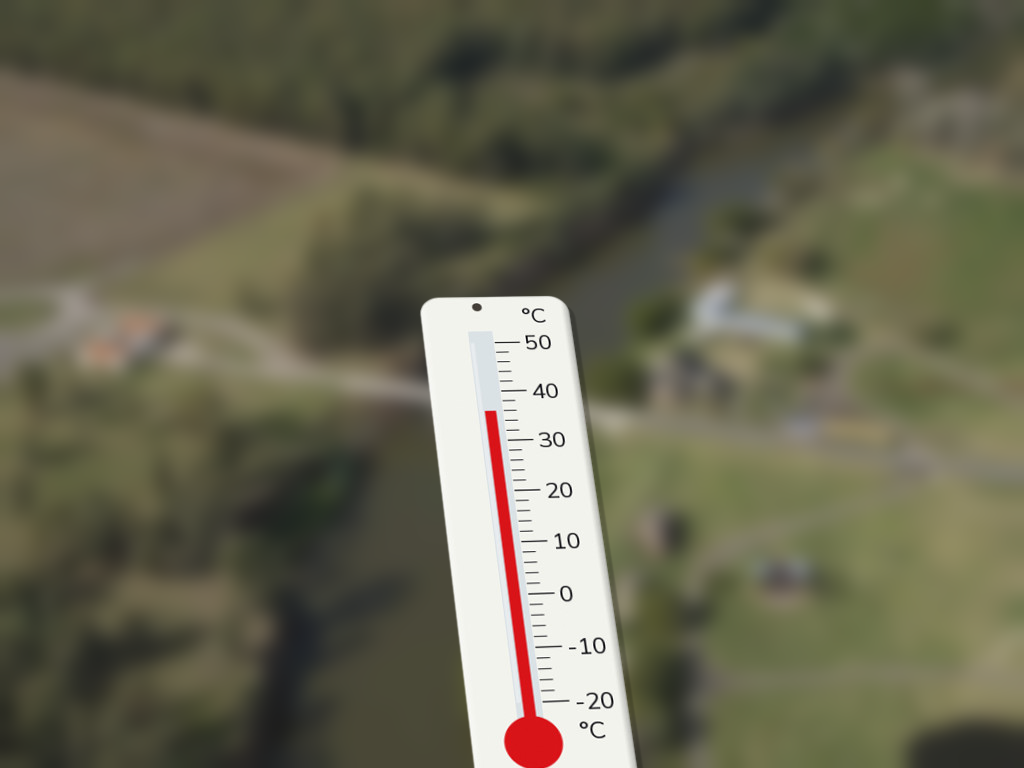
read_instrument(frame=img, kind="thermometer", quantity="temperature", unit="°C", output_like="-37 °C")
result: 36 °C
